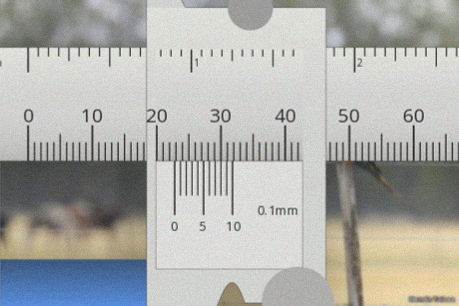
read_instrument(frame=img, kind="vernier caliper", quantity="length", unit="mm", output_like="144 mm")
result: 22.8 mm
